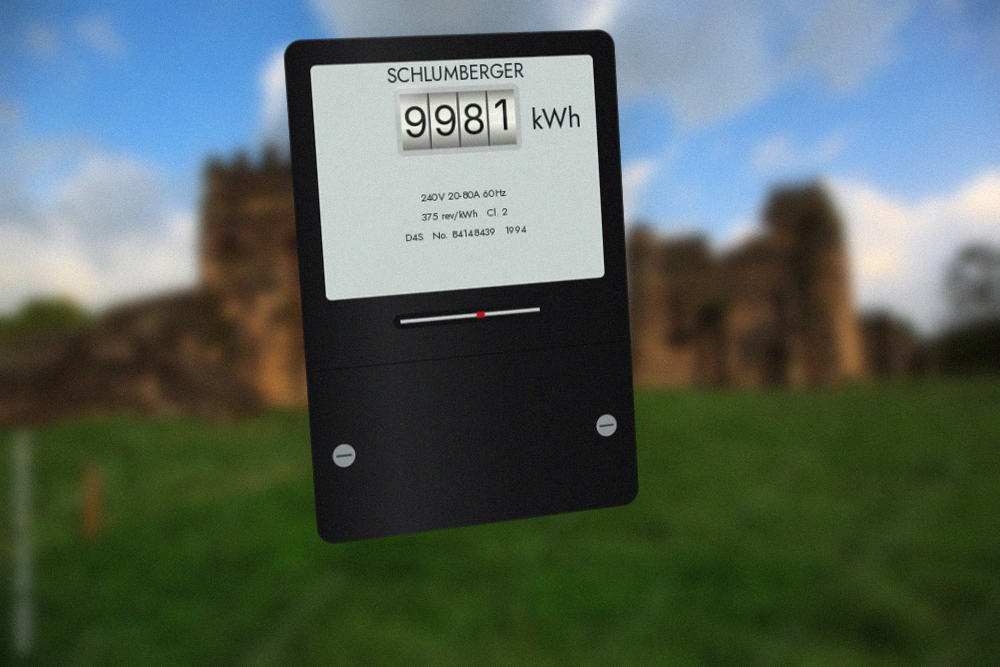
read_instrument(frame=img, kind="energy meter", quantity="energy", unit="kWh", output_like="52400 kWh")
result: 9981 kWh
